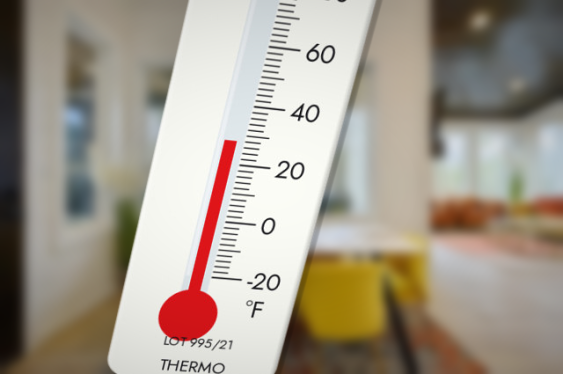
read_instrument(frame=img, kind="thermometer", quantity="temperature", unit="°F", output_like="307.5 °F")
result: 28 °F
